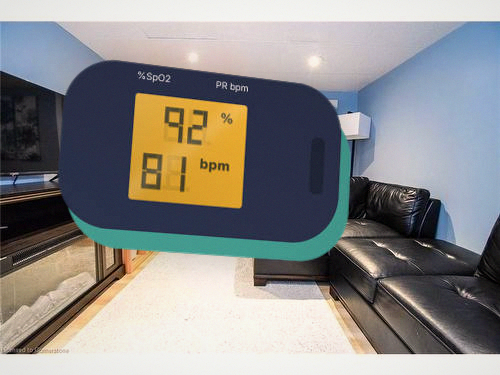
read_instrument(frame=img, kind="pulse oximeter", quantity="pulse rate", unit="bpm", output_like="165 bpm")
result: 81 bpm
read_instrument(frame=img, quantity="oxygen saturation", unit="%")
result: 92 %
